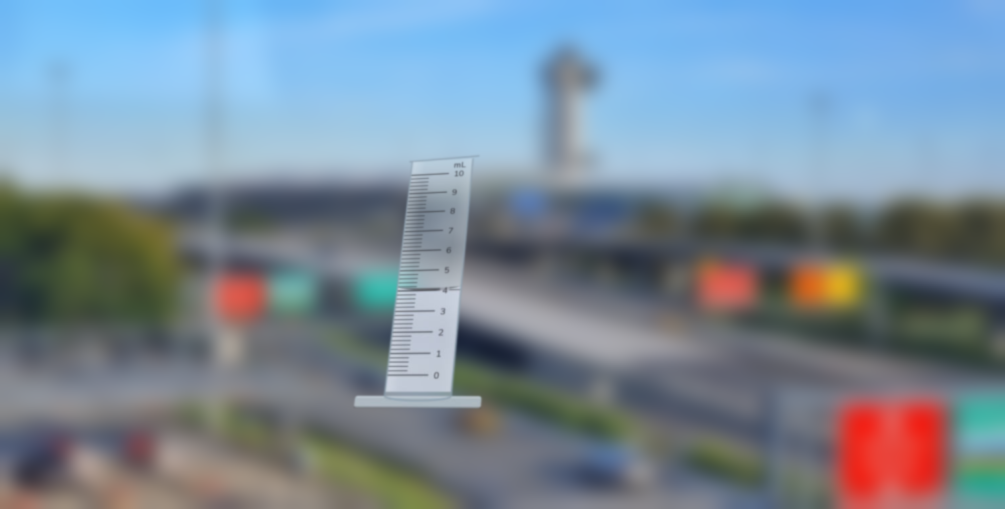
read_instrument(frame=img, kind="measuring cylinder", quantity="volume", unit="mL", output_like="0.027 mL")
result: 4 mL
